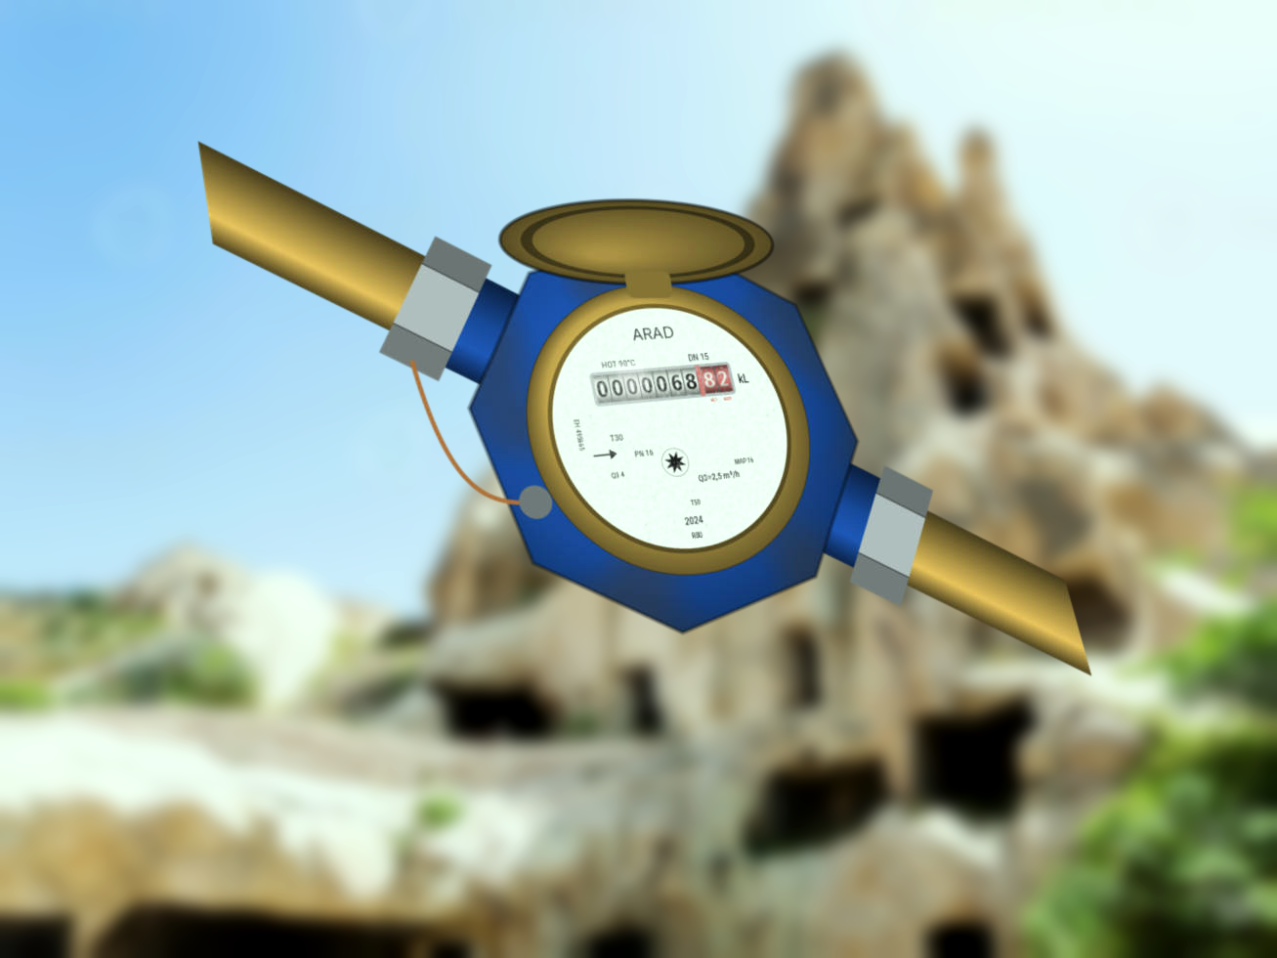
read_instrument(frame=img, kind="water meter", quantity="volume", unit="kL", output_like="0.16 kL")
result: 68.82 kL
